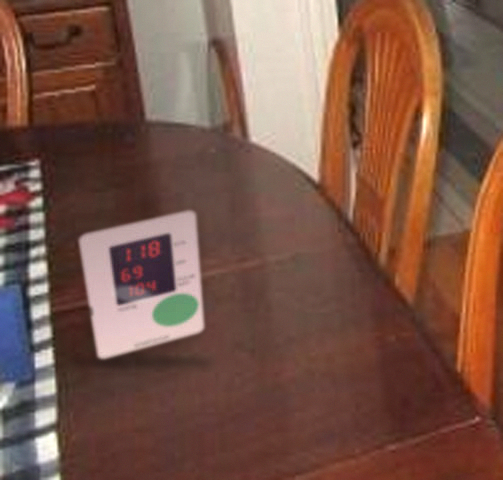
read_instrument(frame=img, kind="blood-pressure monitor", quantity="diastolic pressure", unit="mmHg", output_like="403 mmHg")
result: 69 mmHg
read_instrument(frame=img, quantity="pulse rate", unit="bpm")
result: 104 bpm
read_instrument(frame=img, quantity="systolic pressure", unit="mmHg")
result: 118 mmHg
